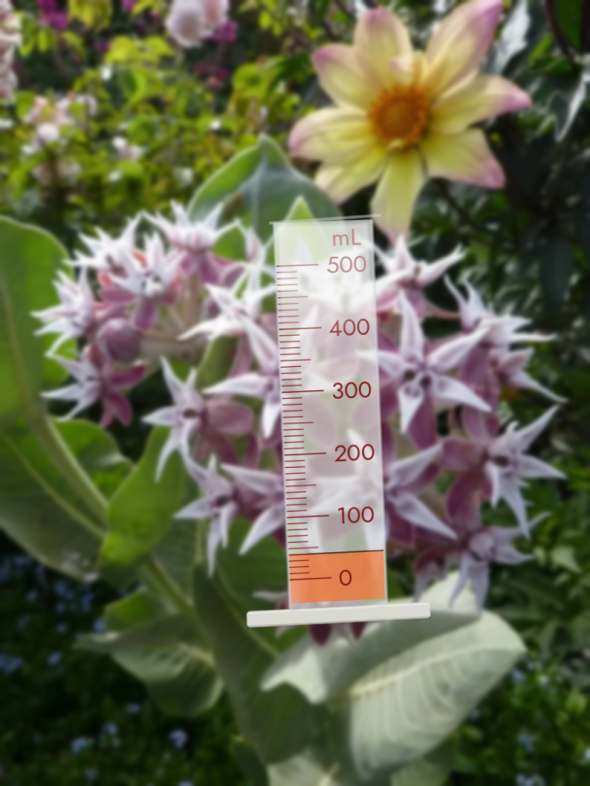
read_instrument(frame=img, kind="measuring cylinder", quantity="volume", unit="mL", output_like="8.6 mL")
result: 40 mL
